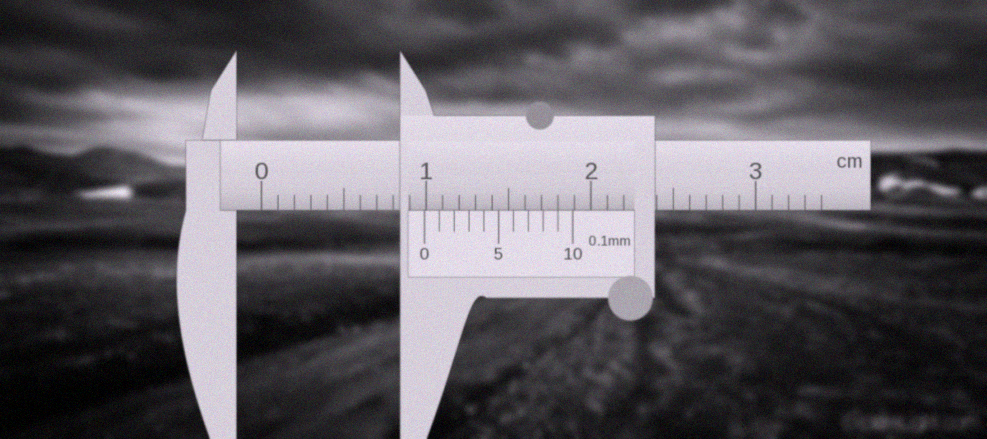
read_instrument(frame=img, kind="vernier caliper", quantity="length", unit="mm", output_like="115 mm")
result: 9.9 mm
